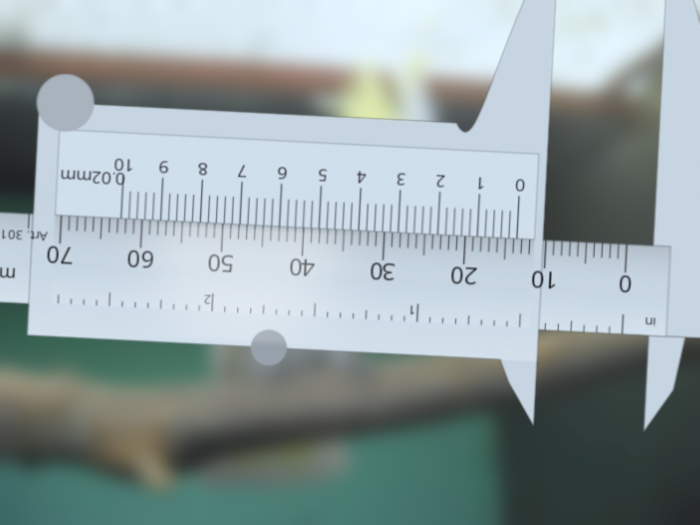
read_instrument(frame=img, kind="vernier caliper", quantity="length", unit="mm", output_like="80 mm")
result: 13.6 mm
